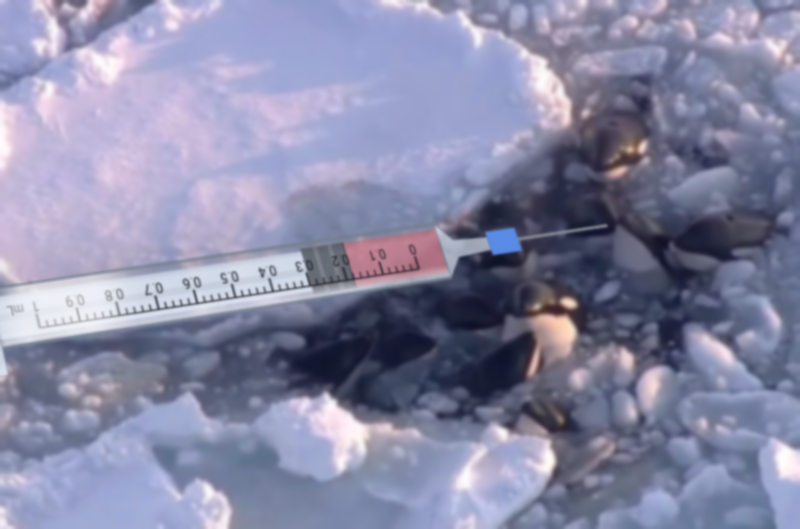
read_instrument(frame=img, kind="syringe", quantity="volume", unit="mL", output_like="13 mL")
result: 0.18 mL
